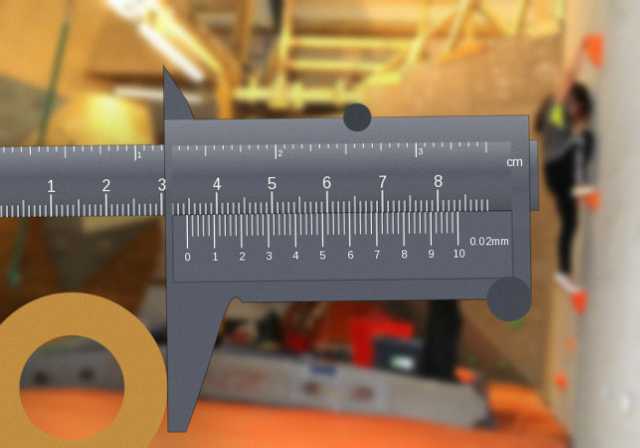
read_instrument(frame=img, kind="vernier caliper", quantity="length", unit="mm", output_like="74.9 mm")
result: 34.6 mm
